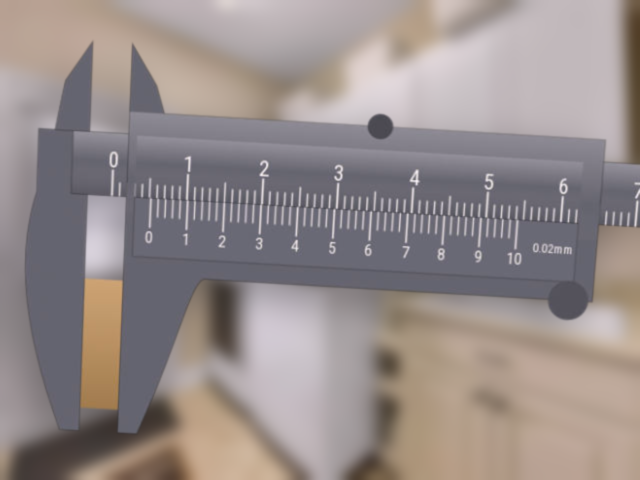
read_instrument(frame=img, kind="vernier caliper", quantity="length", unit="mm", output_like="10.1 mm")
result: 5.2 mm
